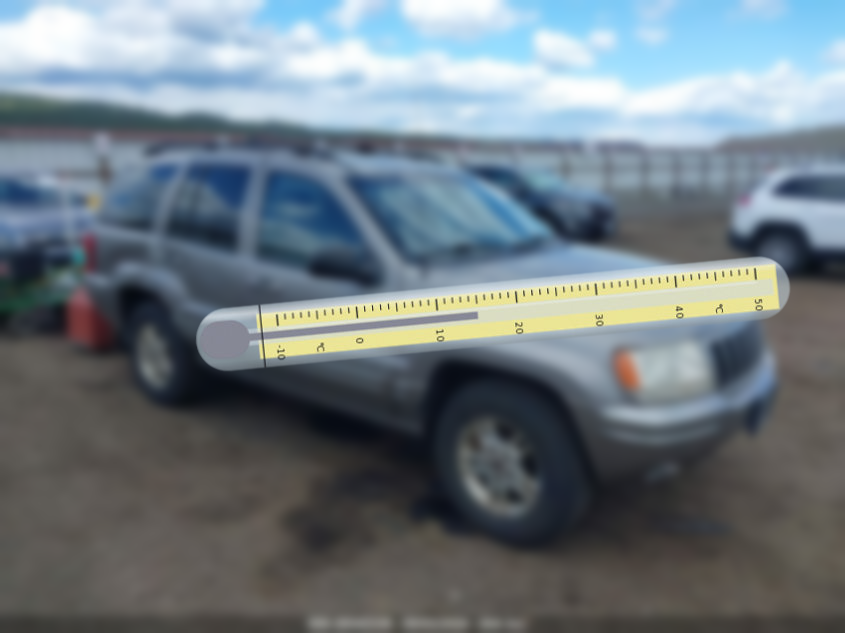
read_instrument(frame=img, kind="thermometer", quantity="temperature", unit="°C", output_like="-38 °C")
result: 15 °C
